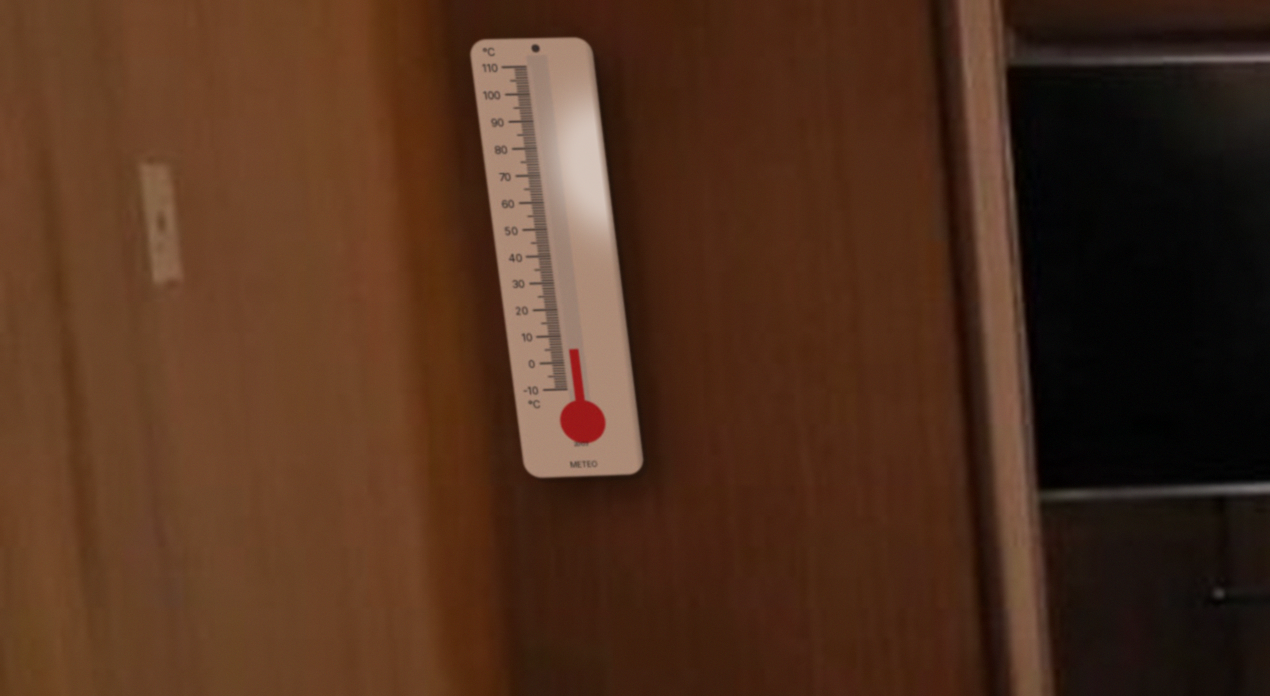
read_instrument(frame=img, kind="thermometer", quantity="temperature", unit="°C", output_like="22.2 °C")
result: 5 °C
